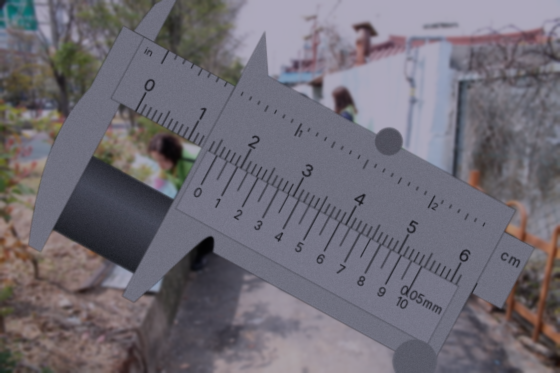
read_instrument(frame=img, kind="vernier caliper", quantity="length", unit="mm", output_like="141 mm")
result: 15.5 mm
